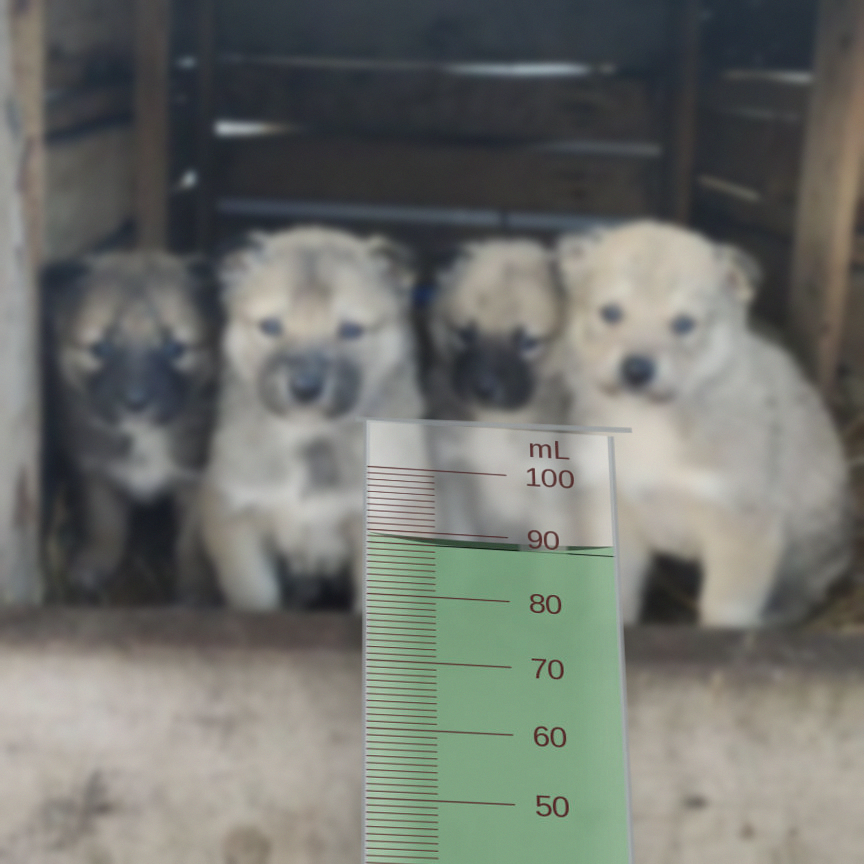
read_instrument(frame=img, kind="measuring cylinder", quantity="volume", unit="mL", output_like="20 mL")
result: 88 mL
